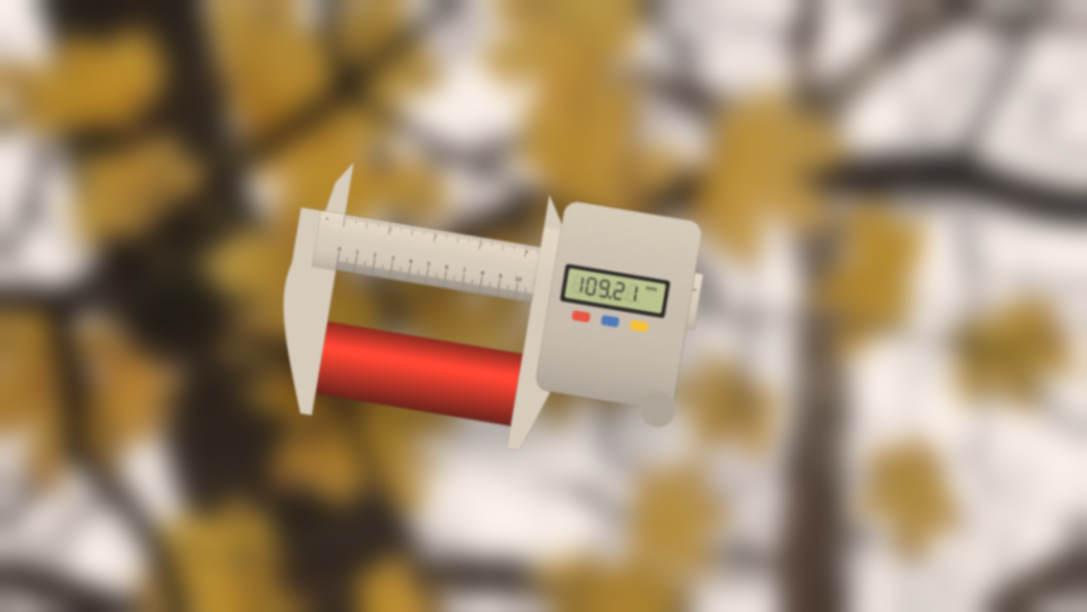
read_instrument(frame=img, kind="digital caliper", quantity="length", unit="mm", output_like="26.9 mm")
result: 109.21 mm
